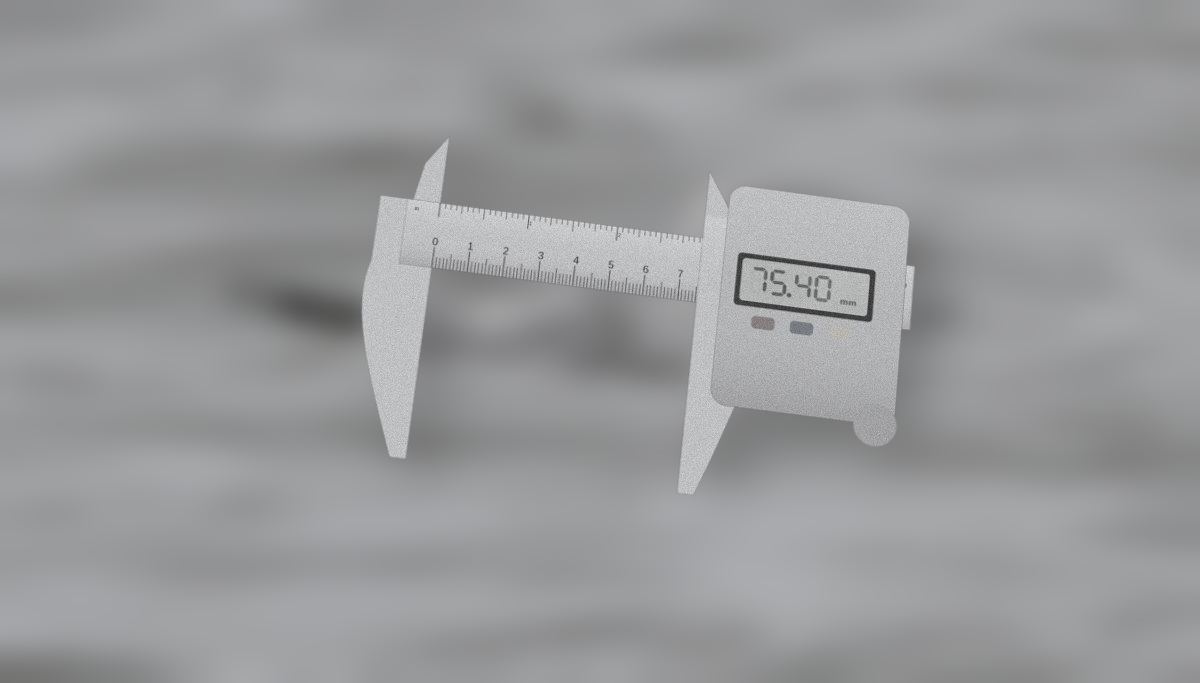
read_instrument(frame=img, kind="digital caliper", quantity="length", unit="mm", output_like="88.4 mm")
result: 75.40 mm
